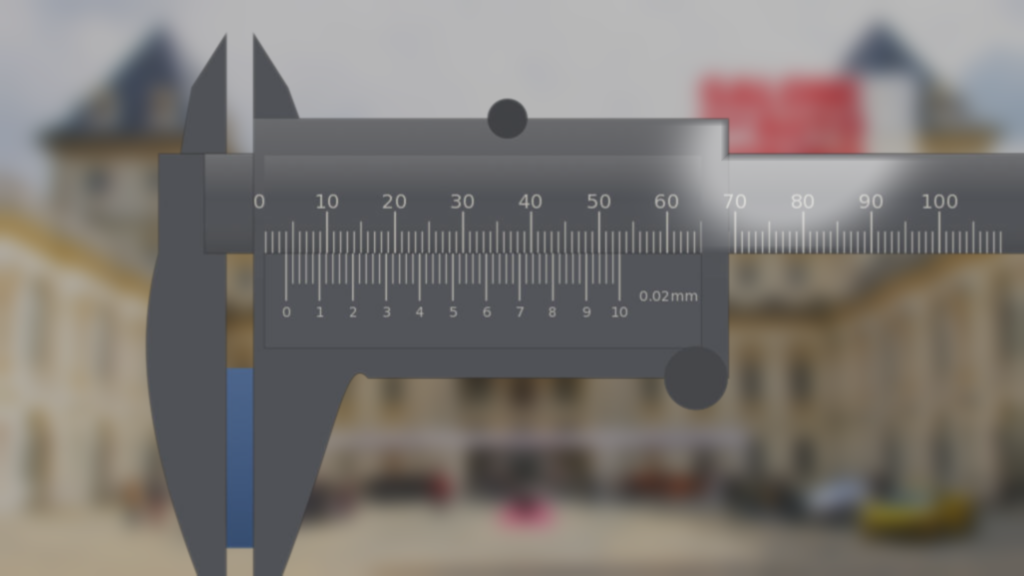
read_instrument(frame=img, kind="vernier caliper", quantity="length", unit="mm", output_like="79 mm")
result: 4.0 mm
